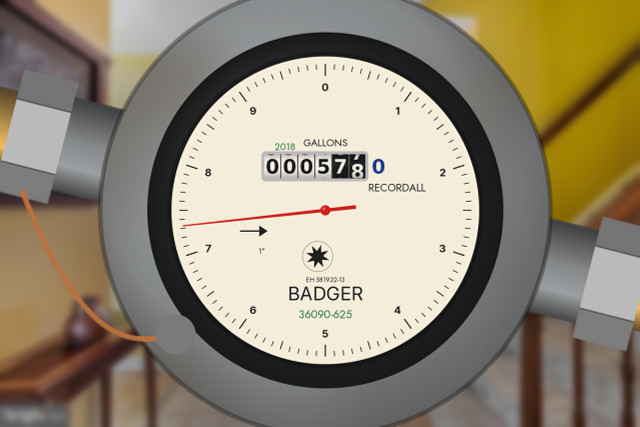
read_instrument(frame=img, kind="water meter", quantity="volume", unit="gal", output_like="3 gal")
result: 5777.3 gal
